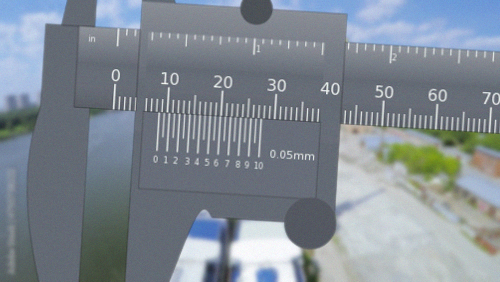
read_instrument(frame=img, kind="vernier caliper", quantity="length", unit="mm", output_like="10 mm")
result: 8.5 mm
